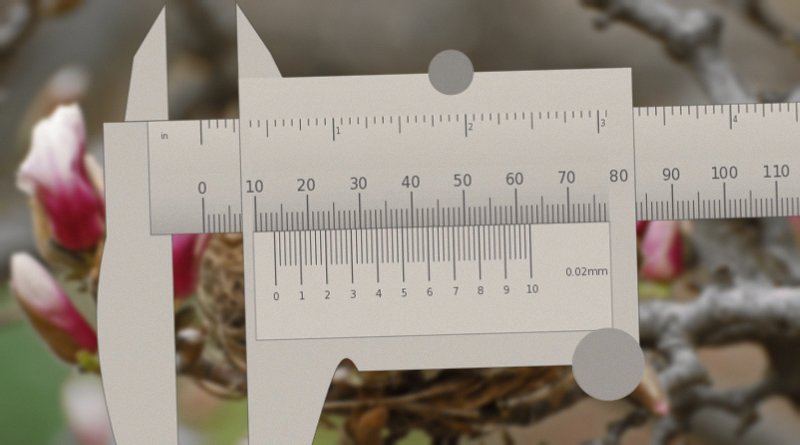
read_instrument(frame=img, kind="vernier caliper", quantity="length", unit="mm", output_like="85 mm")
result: 13.5 mm
